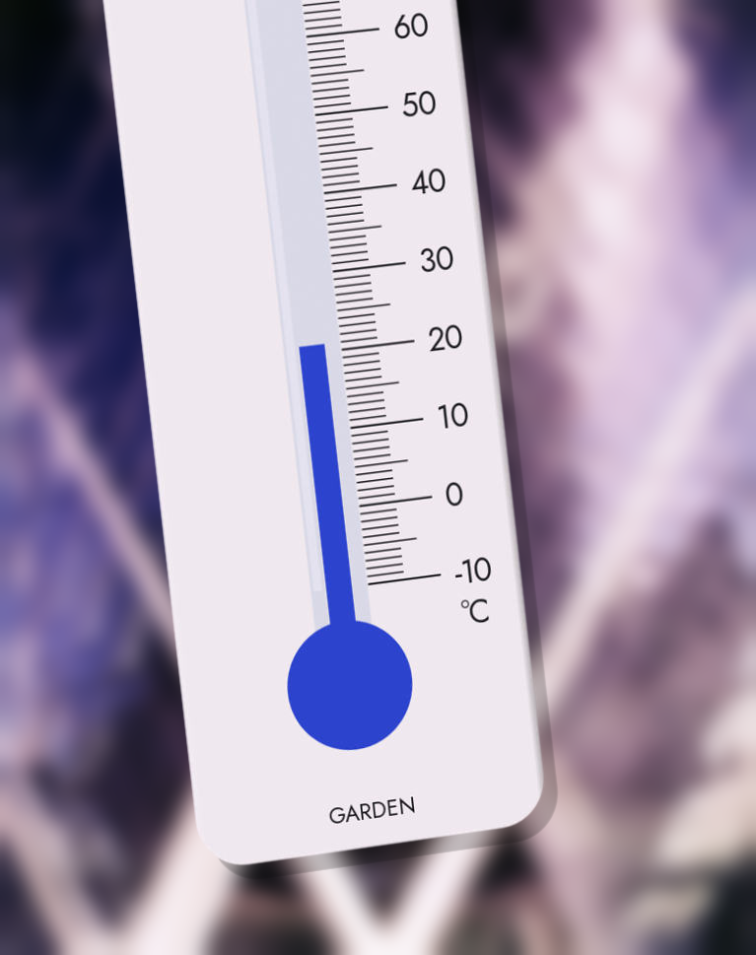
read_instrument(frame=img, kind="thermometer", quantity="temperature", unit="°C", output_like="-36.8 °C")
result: 21 °C
